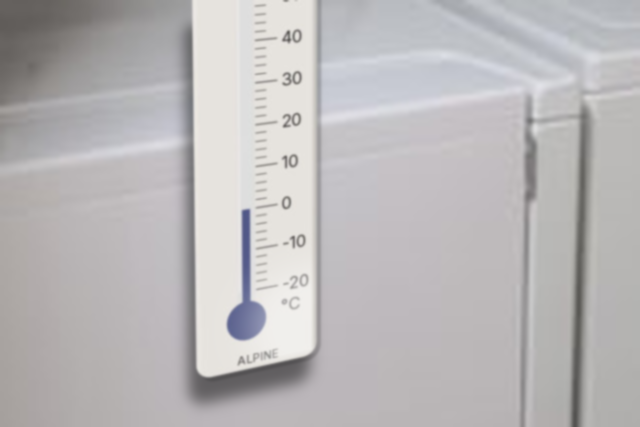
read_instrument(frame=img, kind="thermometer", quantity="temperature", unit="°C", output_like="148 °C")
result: 0 °C
